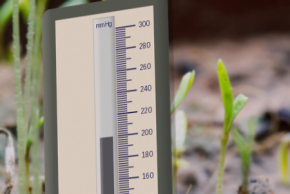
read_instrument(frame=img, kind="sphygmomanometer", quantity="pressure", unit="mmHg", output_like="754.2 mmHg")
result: 200 mmHg
